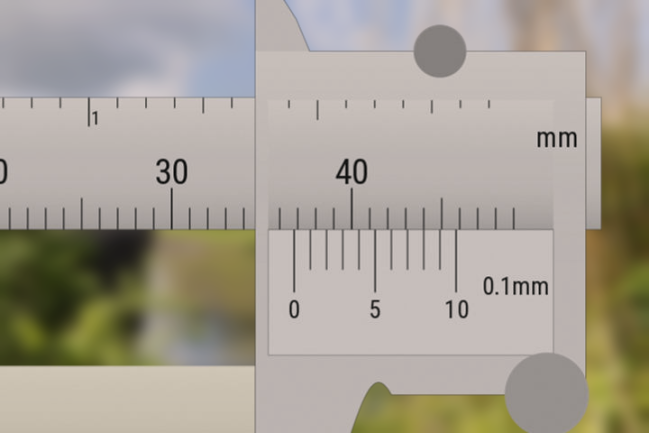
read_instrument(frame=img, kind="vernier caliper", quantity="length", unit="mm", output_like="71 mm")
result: 36.8 mm
